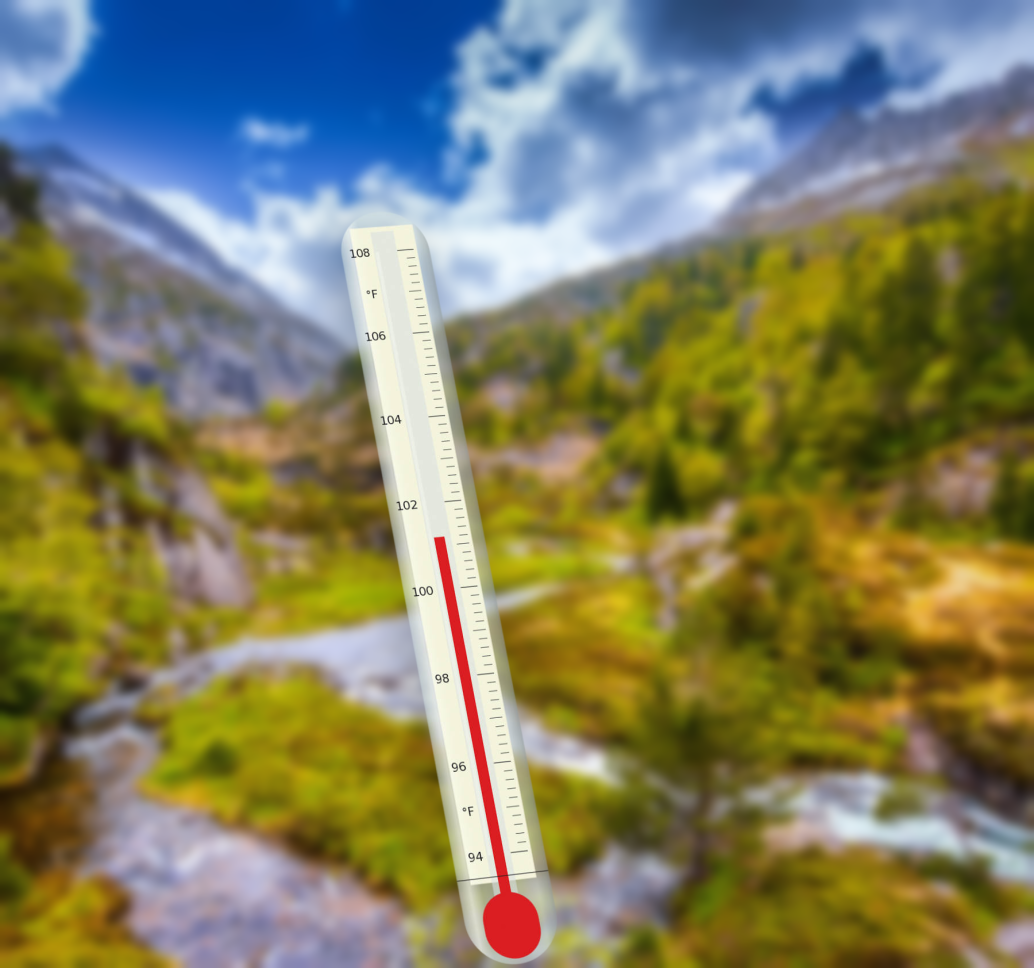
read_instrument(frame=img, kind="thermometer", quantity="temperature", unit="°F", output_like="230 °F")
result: 101.2 °F
